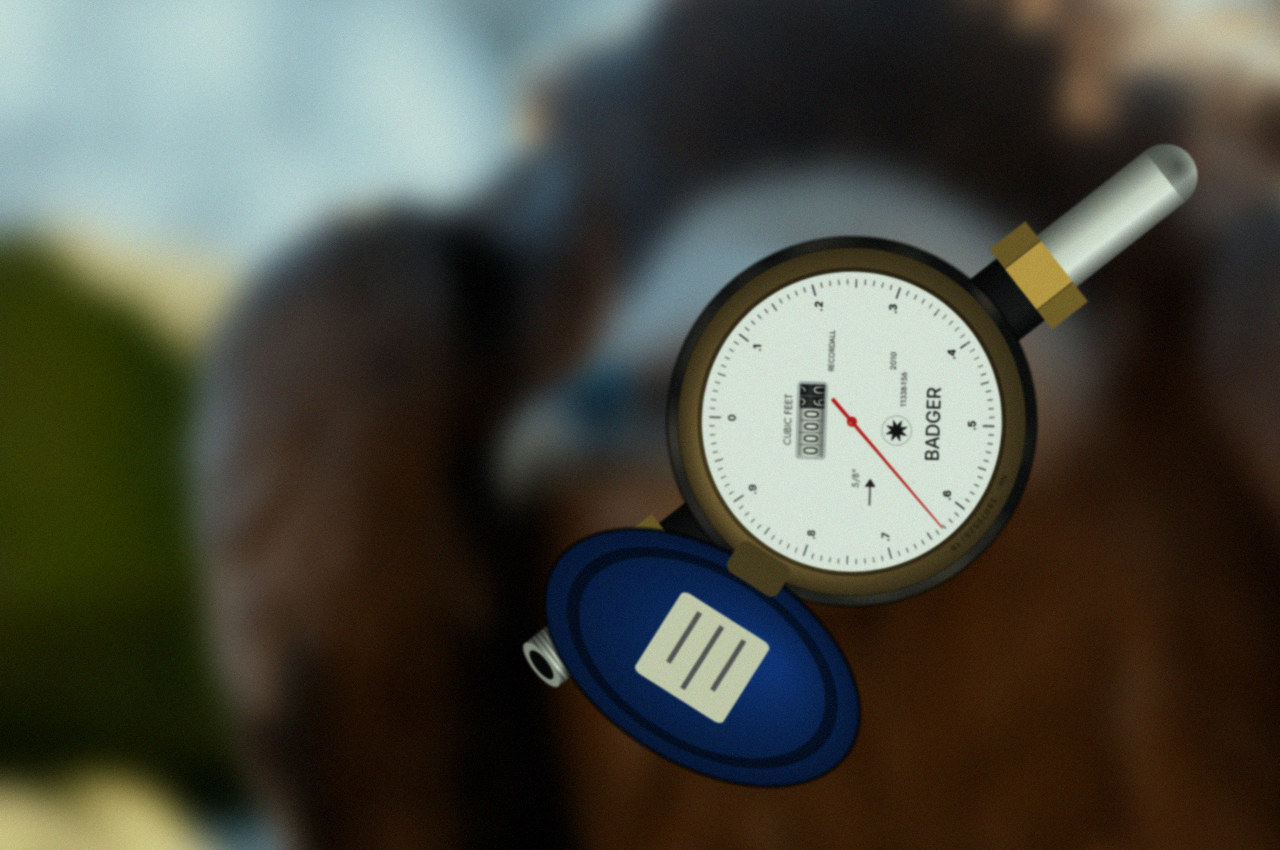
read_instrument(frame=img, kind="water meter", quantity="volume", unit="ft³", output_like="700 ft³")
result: 59.63 ft³
